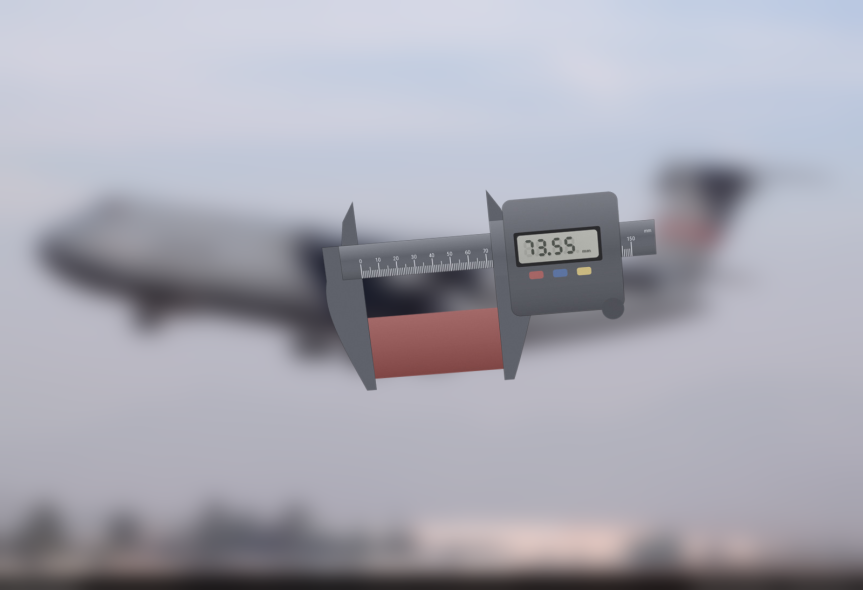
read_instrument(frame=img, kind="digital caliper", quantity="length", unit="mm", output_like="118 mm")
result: 73.55 mm
